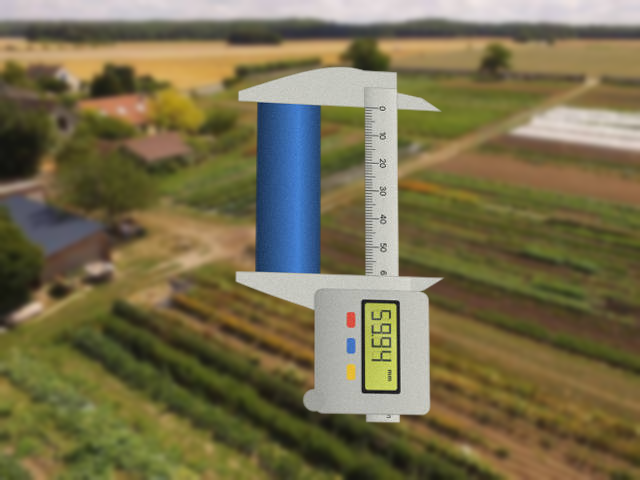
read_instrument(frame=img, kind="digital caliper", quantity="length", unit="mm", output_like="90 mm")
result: 59.94 mm
